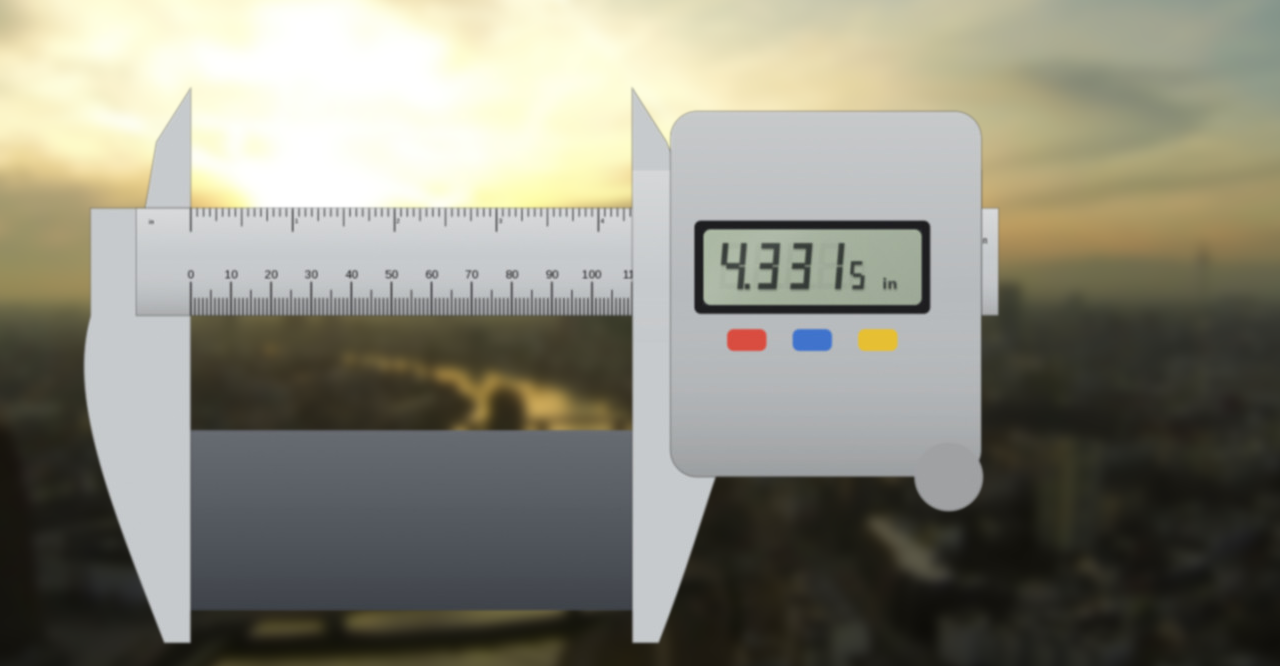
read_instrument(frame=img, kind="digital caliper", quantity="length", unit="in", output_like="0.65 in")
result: 4.3315 in
